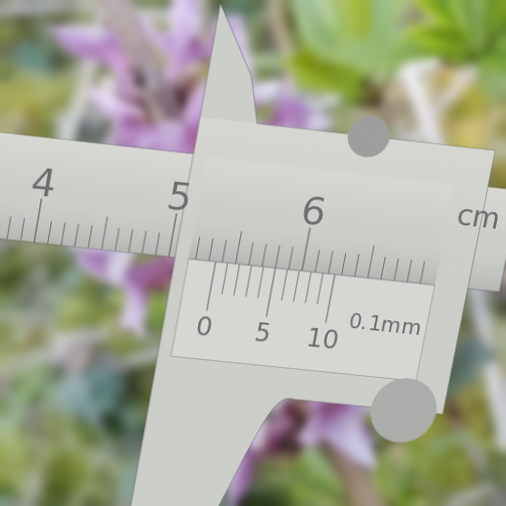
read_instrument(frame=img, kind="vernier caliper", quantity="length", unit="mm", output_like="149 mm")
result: 53.5 mm
